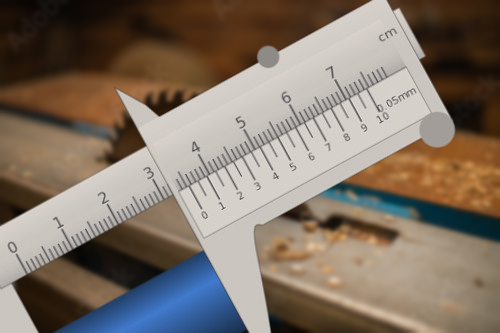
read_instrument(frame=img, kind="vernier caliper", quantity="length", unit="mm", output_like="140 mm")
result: 35.5 mm
